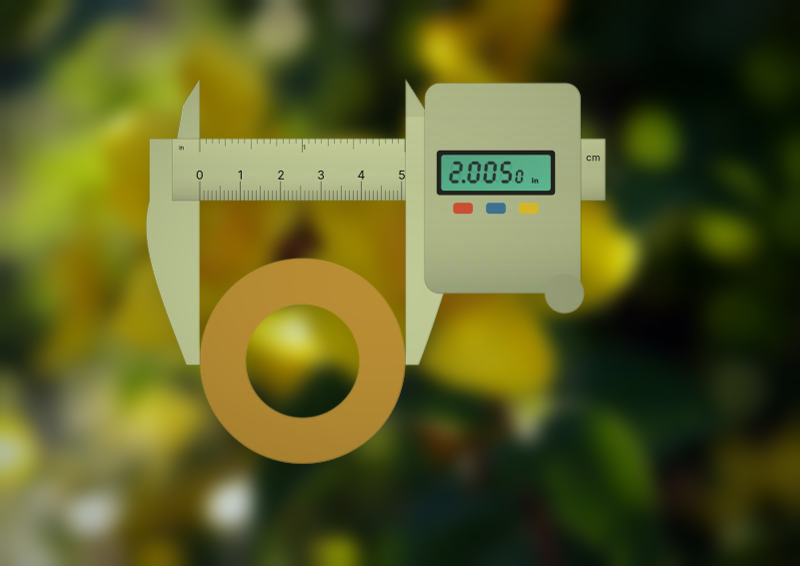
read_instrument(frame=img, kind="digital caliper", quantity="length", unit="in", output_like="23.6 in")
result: 2.0050 in
